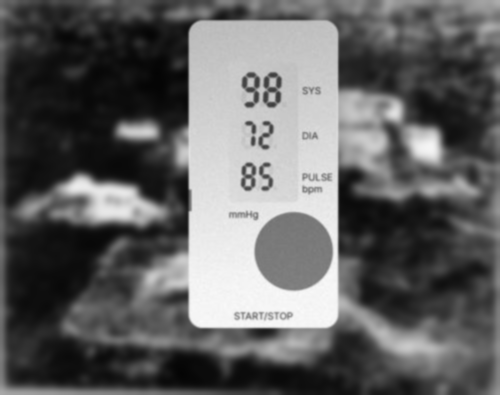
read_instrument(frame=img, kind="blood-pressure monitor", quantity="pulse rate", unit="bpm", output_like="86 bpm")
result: 85 bpm
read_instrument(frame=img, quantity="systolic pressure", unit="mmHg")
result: 98 mmHg
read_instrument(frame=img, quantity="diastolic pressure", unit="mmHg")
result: 72 mmHg
